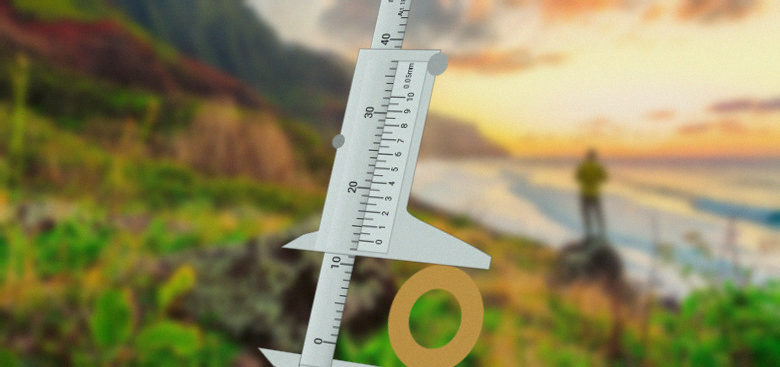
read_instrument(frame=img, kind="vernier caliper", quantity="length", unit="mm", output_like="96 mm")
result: 13.2 mm
